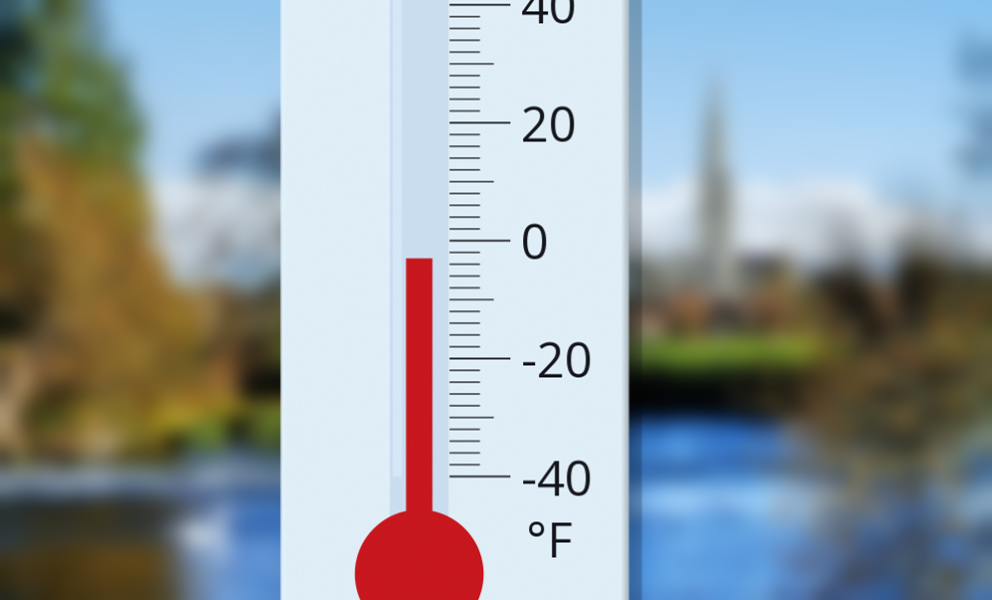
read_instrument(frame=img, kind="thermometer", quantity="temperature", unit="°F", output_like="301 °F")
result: -3 °F
